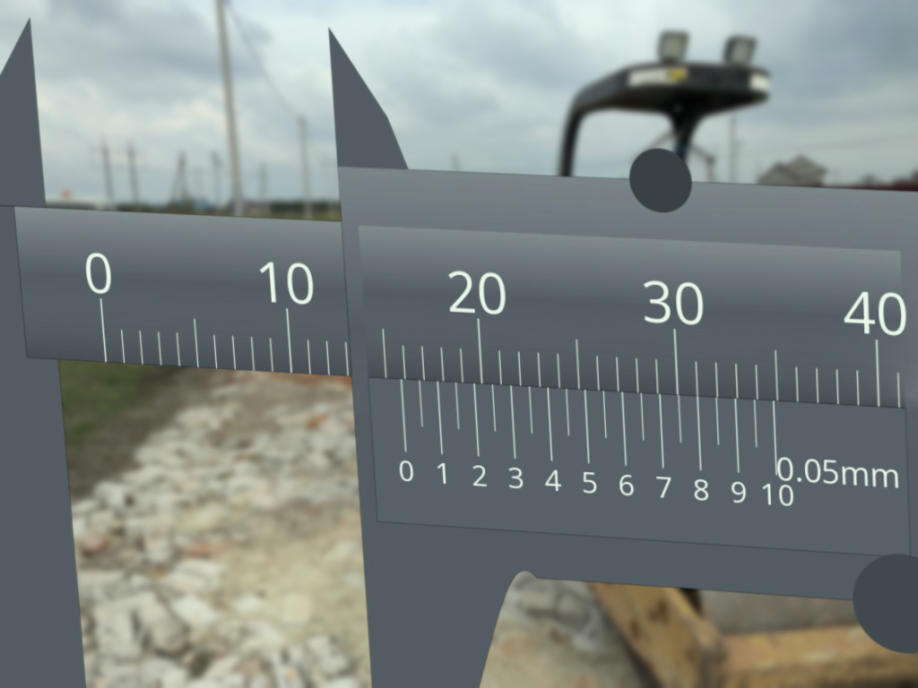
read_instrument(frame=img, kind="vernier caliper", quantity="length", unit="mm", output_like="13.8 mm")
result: 15.8 mm
